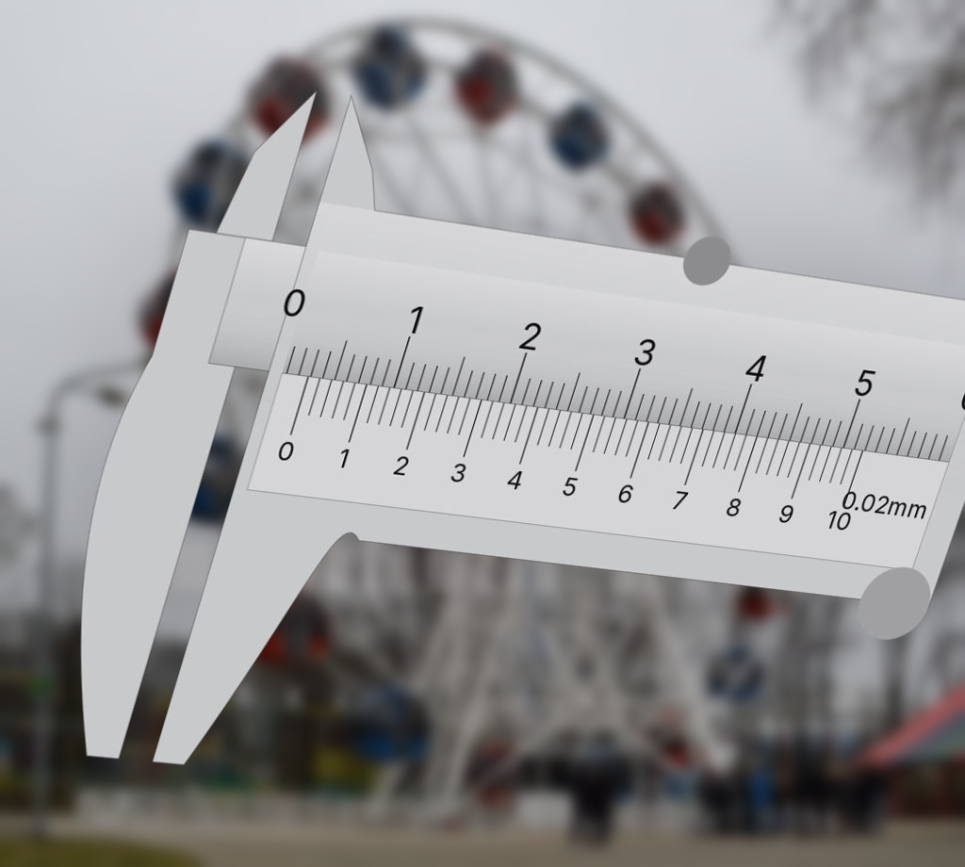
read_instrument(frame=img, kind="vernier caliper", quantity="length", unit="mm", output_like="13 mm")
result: 2.8 mm
